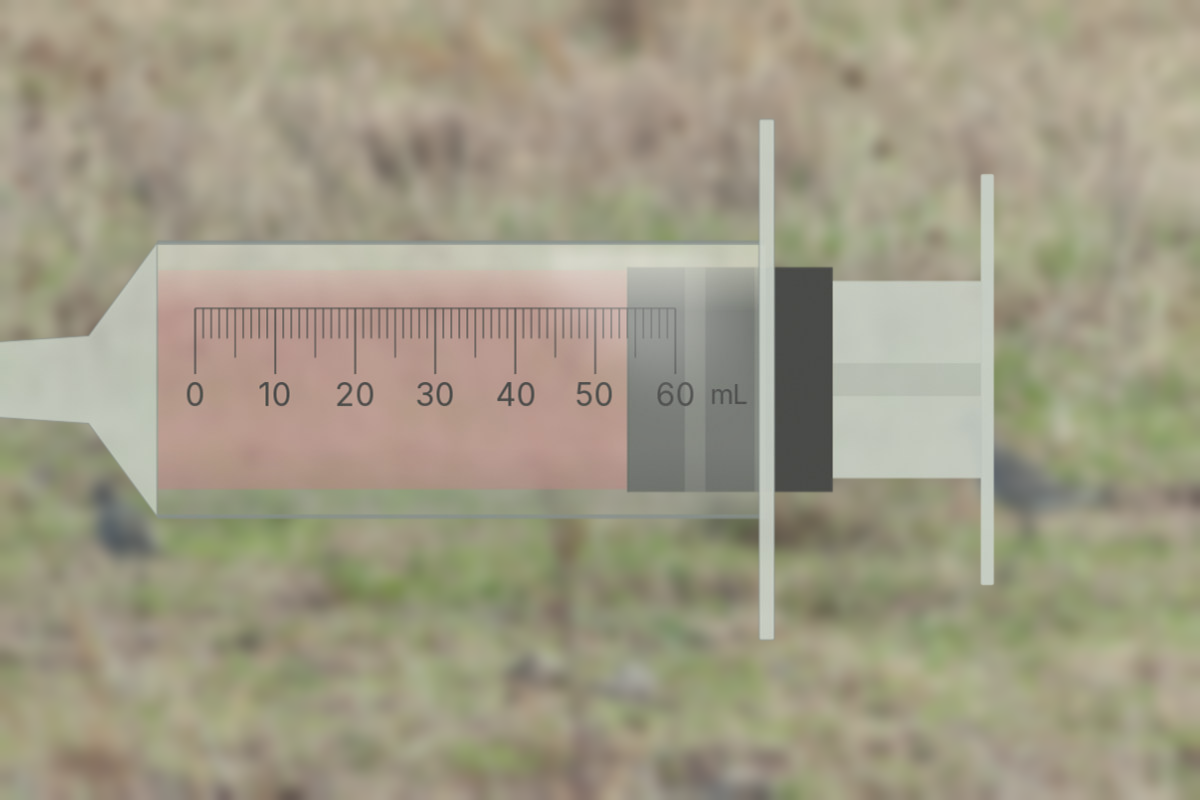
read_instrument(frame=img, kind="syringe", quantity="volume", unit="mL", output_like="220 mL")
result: 54 mL
